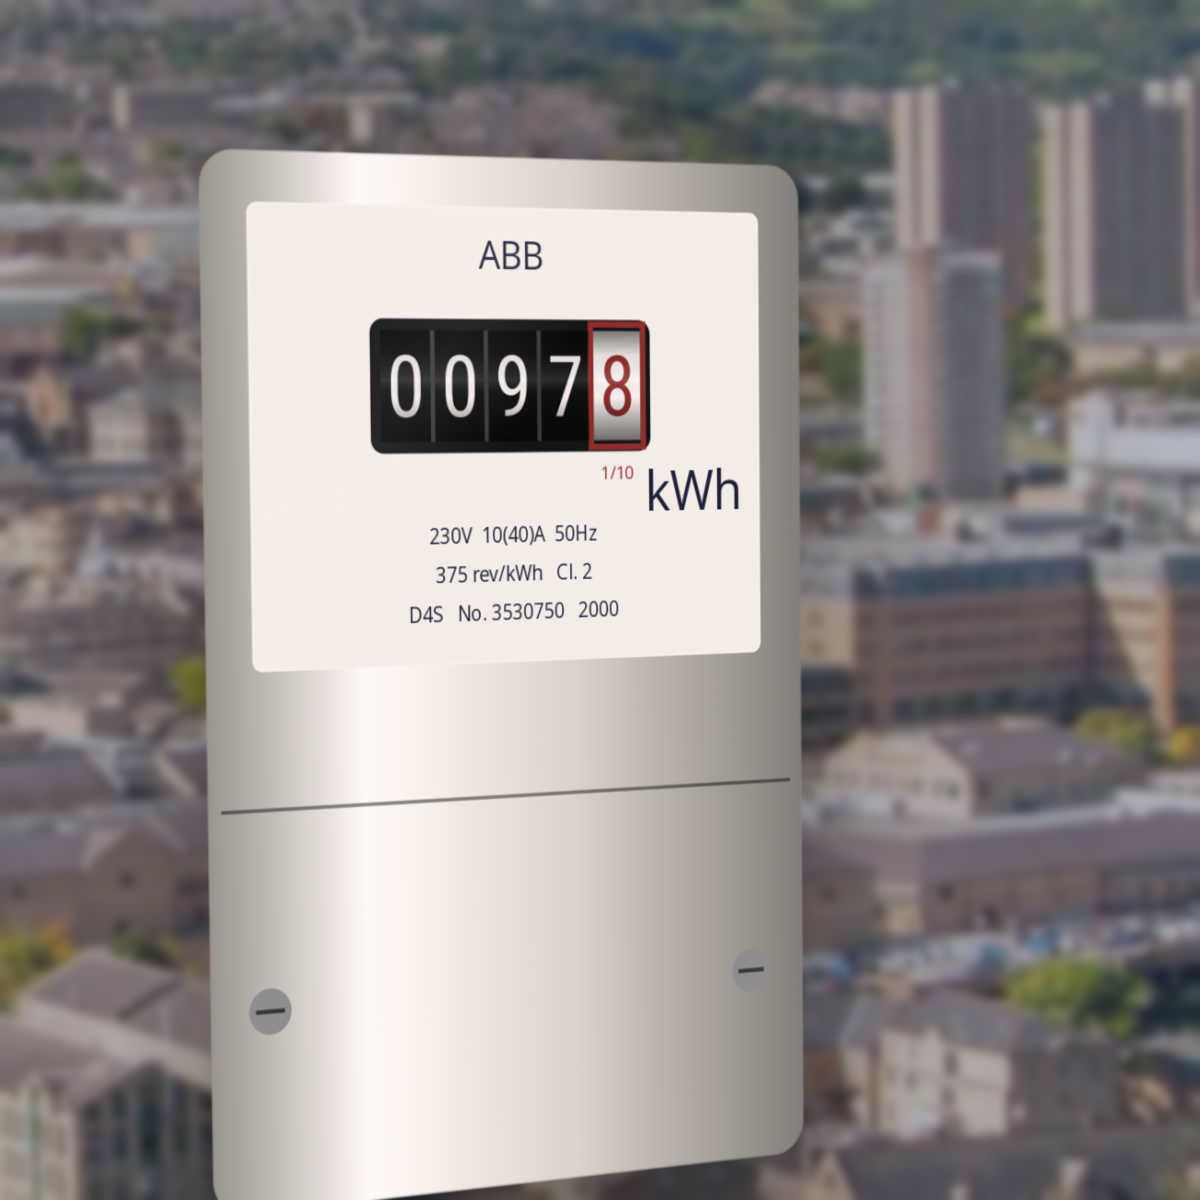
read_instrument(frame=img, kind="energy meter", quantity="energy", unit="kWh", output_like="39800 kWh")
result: 97.8 kWh
